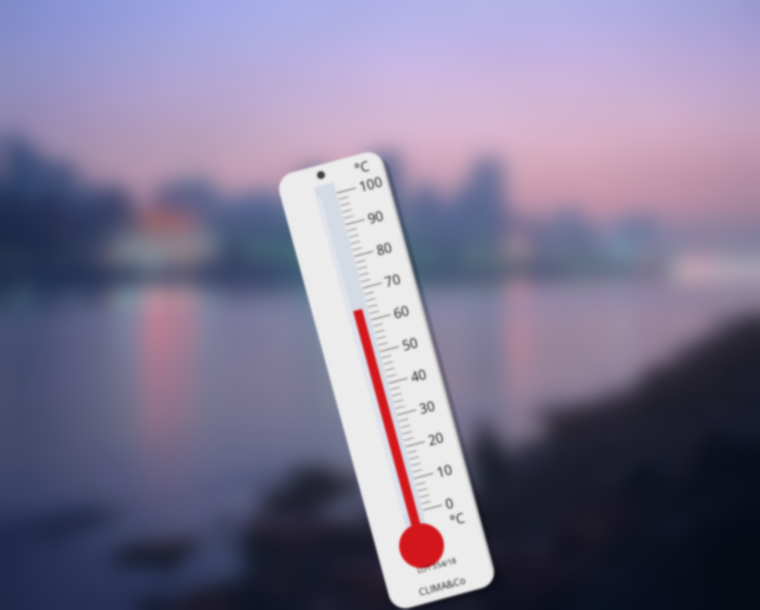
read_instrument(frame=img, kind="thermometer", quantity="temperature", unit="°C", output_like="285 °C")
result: 64 °C
